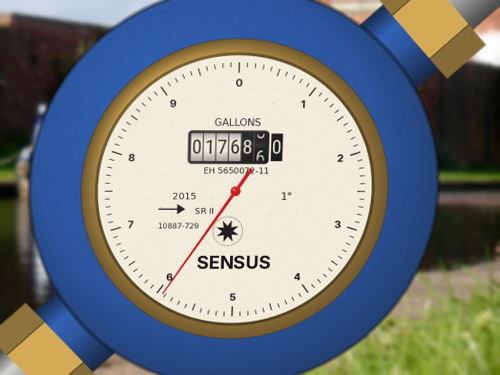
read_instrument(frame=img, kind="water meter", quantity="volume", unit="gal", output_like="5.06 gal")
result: 176855.9 gal
